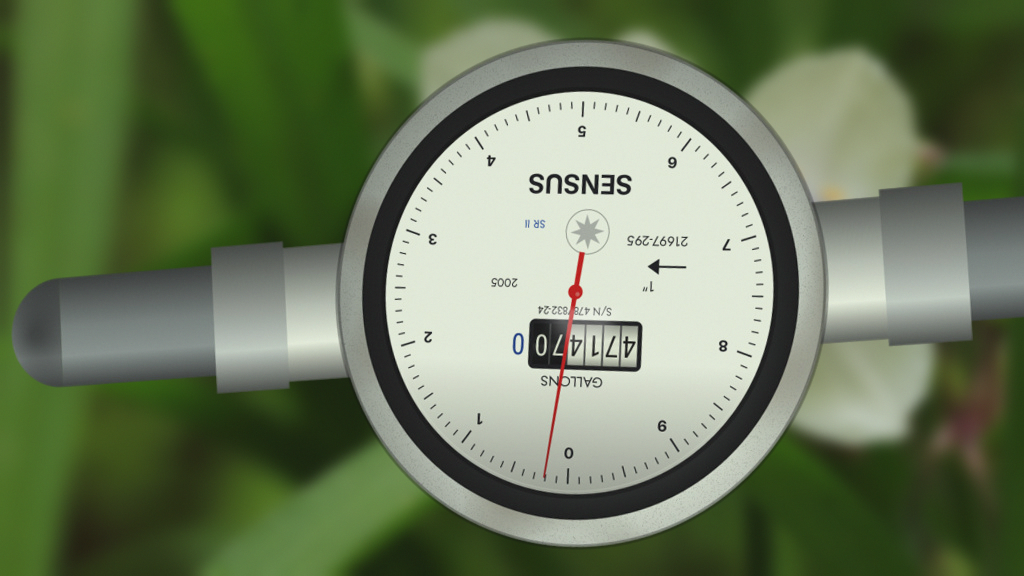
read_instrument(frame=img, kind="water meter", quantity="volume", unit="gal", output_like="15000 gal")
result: 4714700.2 gal
